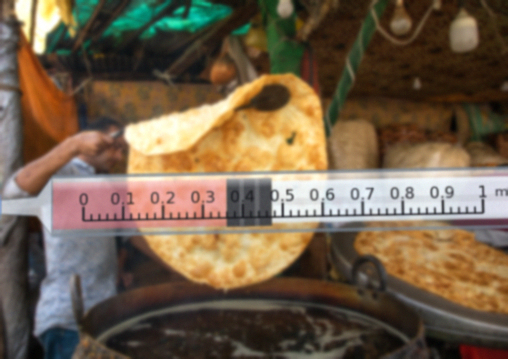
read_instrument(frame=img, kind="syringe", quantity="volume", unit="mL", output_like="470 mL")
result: 0.36 mL
